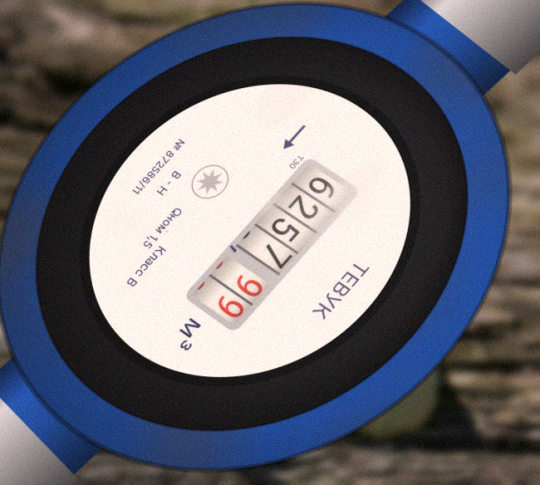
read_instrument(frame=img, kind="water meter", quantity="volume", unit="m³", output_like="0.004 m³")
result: 6257.99 m³
